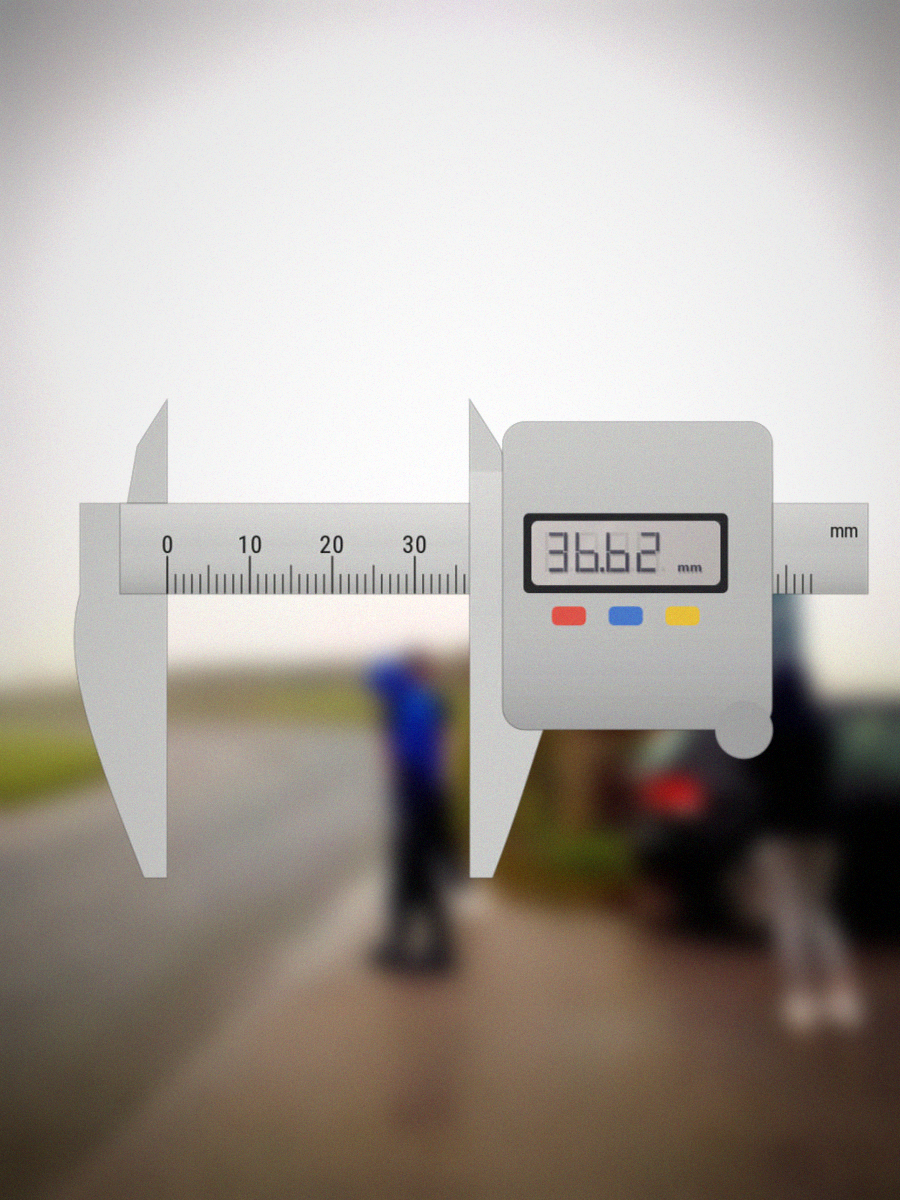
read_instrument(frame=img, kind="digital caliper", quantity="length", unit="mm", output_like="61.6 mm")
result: 36.62 mm
